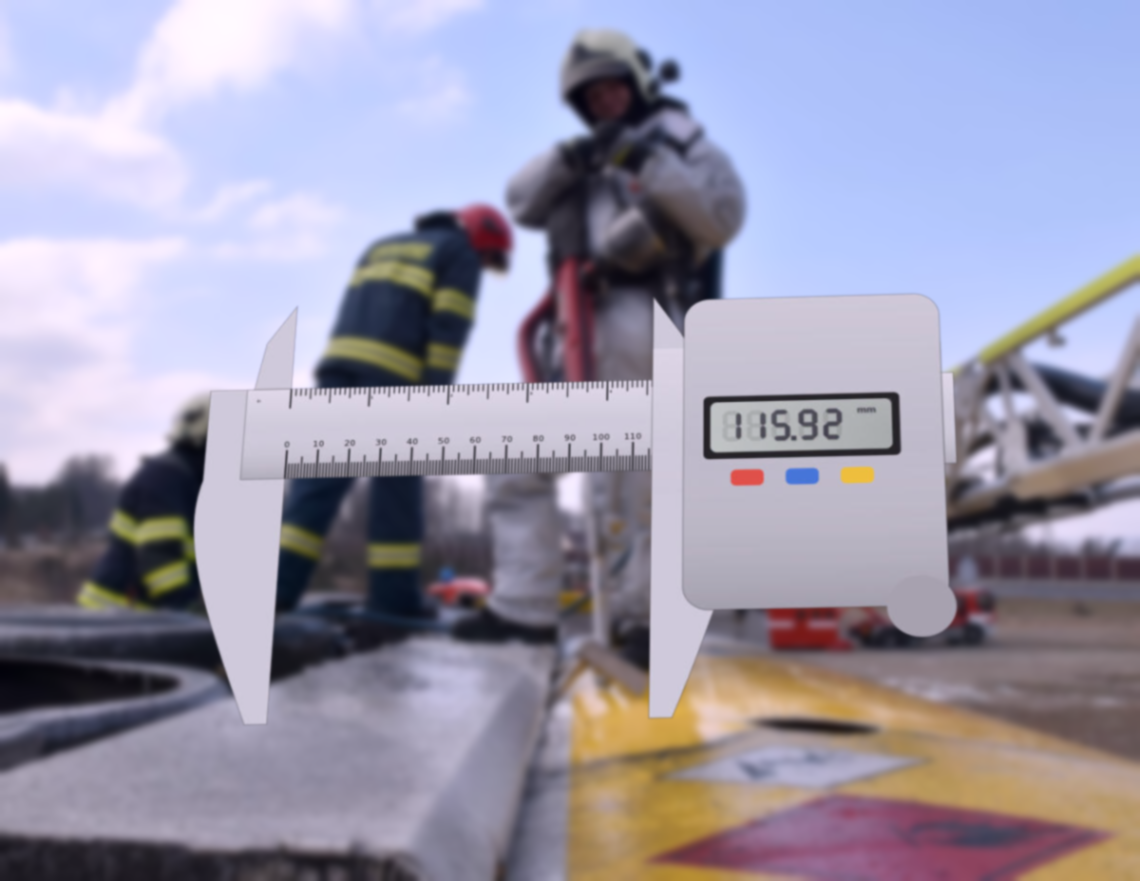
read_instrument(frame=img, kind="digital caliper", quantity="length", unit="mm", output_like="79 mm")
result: 115.92 mm
